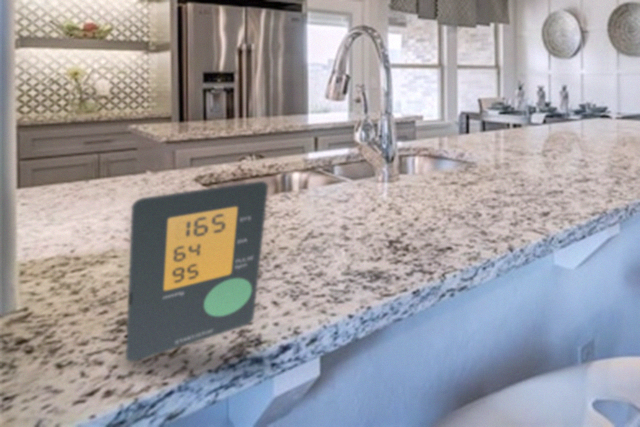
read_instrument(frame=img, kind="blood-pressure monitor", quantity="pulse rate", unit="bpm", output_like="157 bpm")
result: 95 bpm
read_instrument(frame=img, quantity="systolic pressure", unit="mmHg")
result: 165 mmHg
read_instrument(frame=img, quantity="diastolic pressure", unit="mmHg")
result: 64 mmHg
